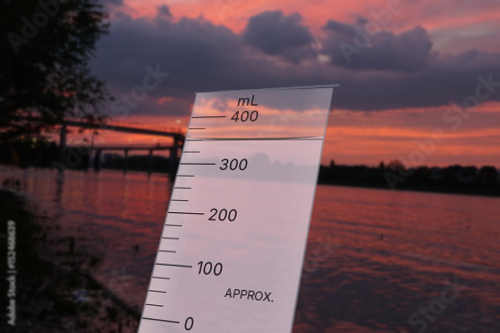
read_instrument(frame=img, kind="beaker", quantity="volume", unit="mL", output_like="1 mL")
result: 350 mL
